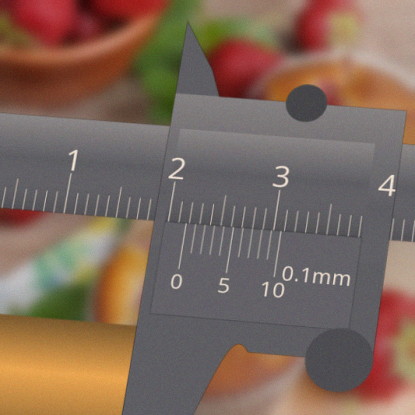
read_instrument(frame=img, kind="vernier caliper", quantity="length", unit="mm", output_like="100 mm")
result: 21.7 mm
